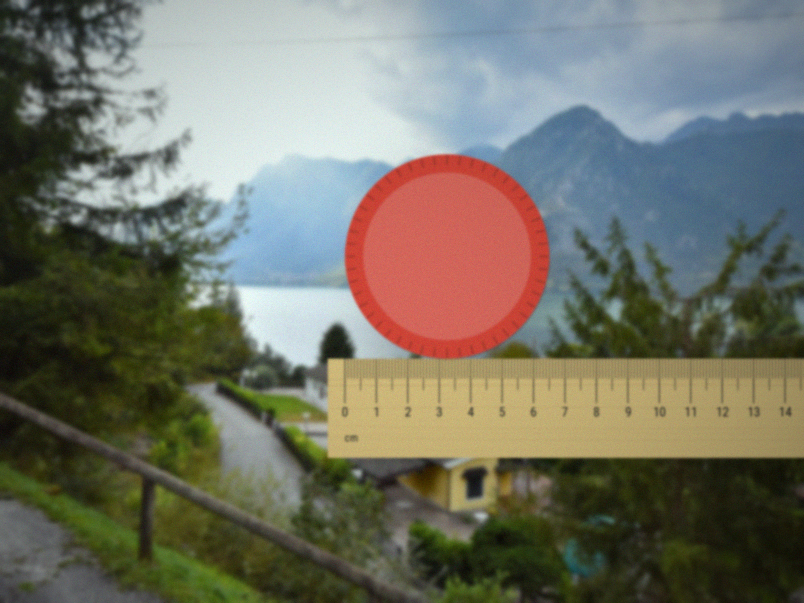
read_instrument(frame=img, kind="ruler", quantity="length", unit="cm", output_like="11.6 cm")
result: 6.5 cm
